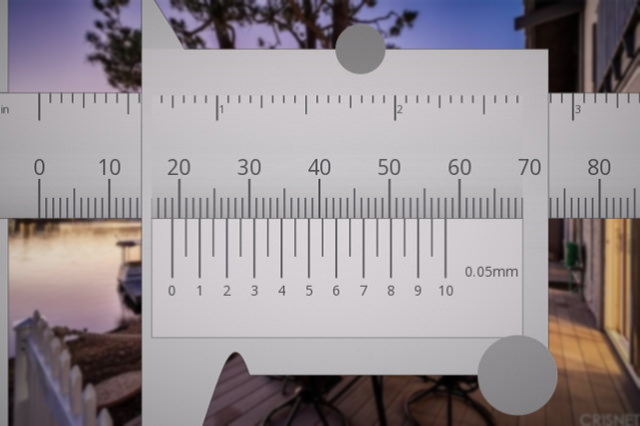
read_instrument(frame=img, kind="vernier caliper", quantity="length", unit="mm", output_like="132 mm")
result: 19.0 mm
